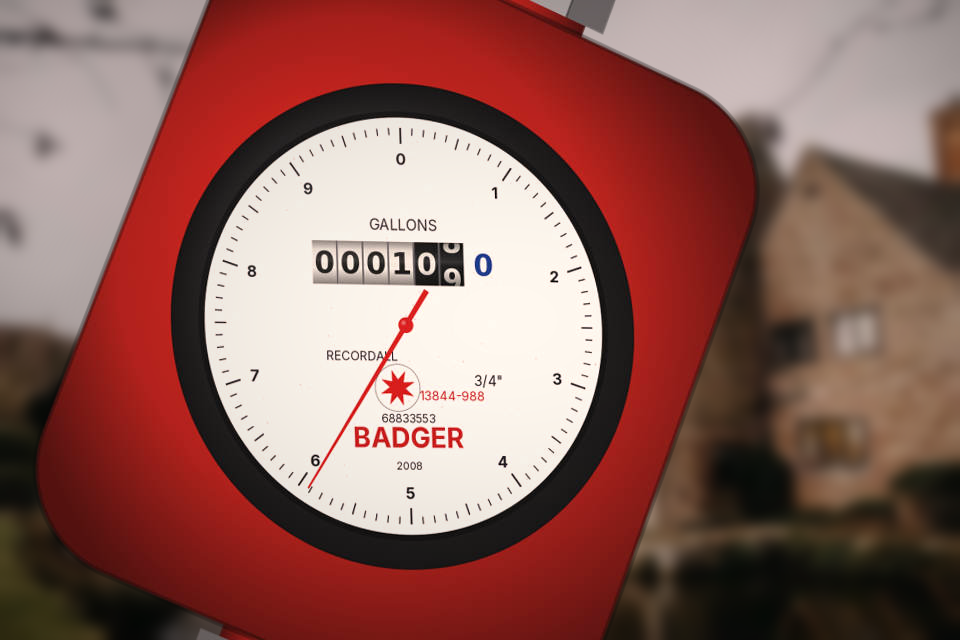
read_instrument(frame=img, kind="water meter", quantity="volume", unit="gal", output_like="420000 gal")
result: 1085.9 gal
